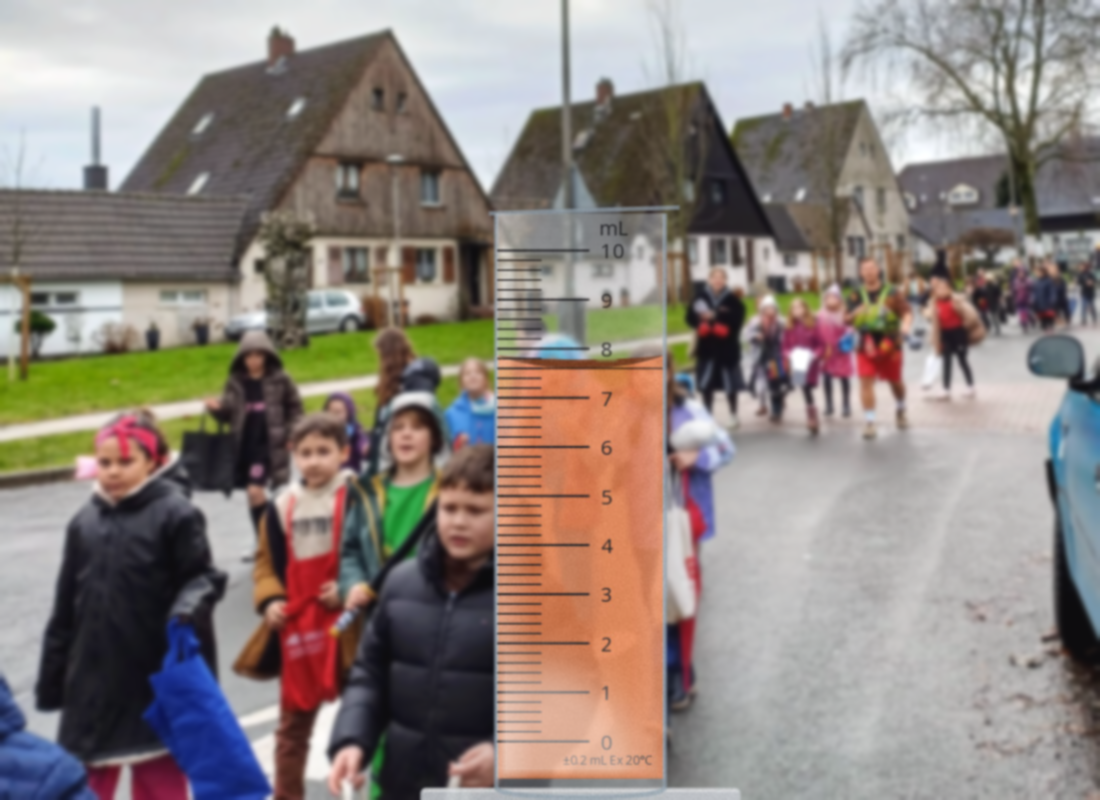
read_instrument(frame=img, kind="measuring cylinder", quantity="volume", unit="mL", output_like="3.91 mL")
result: 7.6 mL
